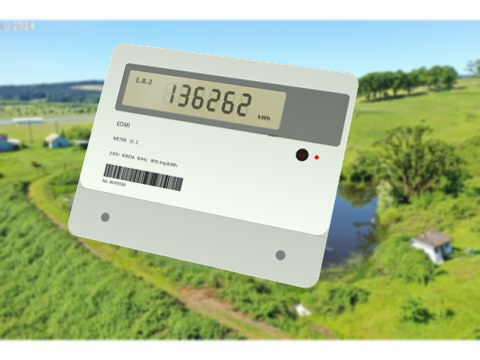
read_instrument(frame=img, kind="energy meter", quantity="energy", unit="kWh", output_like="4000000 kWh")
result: 136262 kWh
